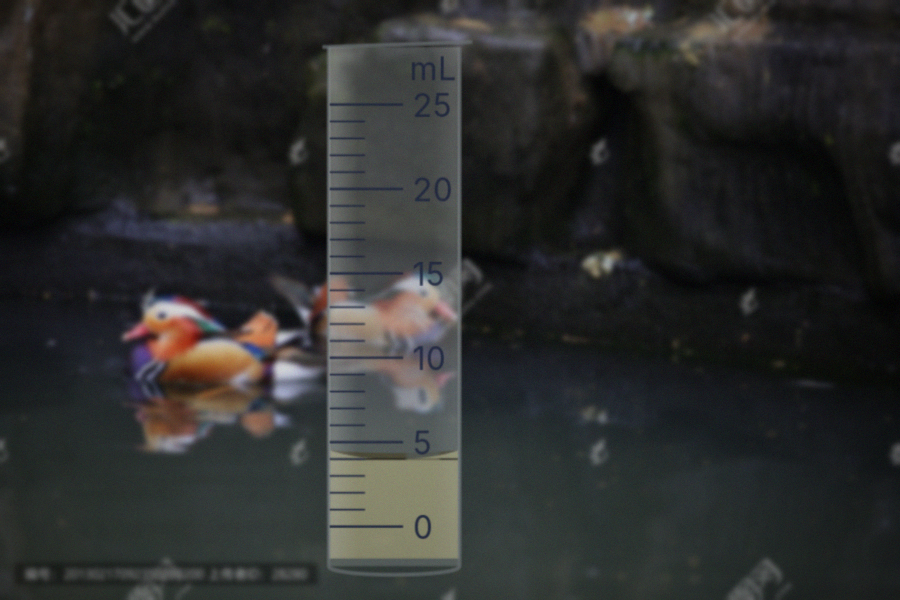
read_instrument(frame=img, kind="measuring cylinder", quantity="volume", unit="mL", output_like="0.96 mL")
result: 4 mL
